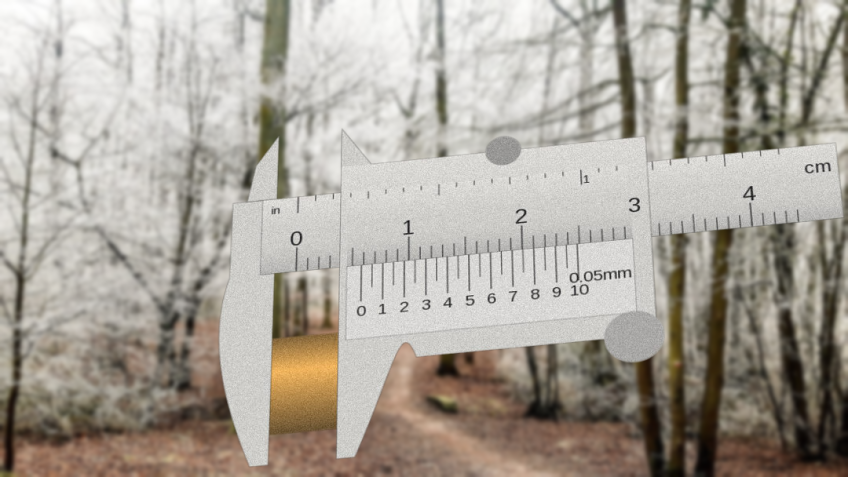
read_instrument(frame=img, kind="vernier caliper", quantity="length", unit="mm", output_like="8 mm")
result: 5.8 mm
